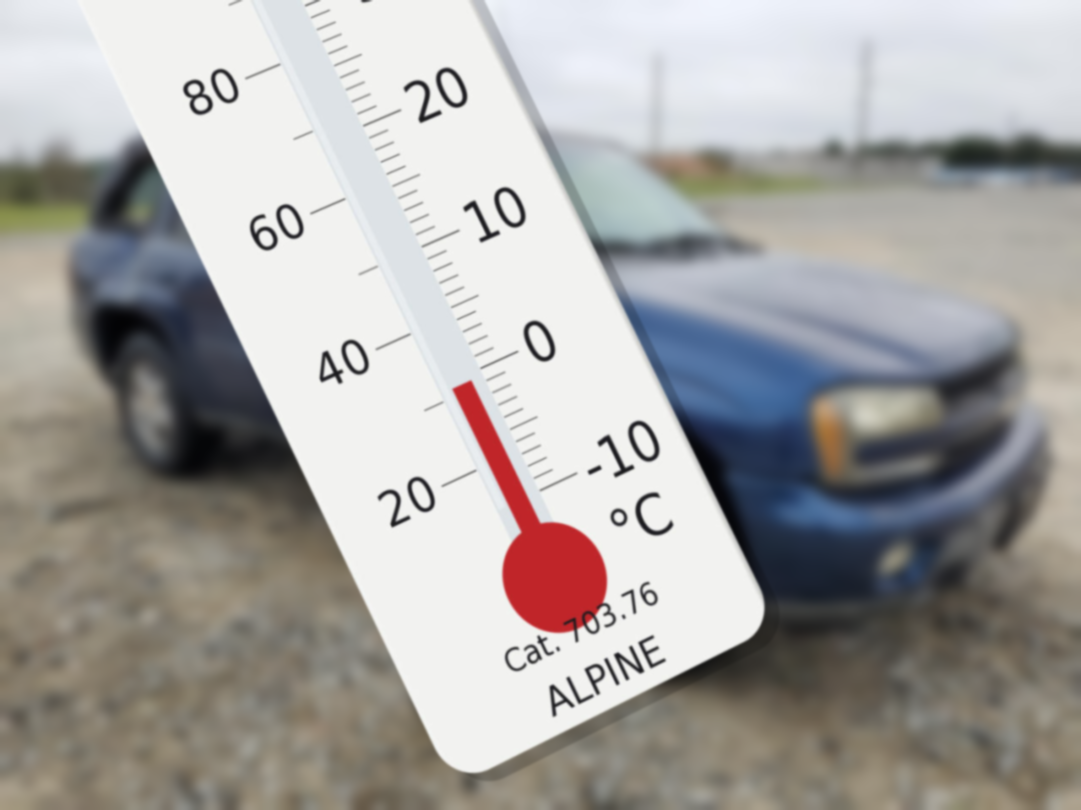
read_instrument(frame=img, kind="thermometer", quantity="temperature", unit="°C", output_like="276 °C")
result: -0.5 °C
